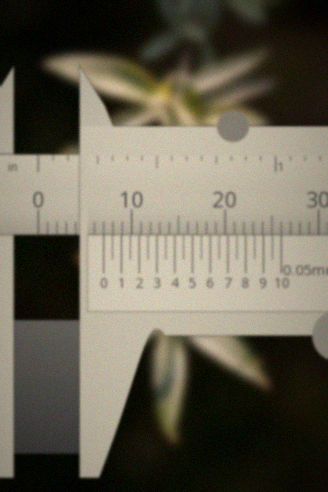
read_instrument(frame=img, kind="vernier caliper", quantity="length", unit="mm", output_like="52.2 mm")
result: 7.0 mm
